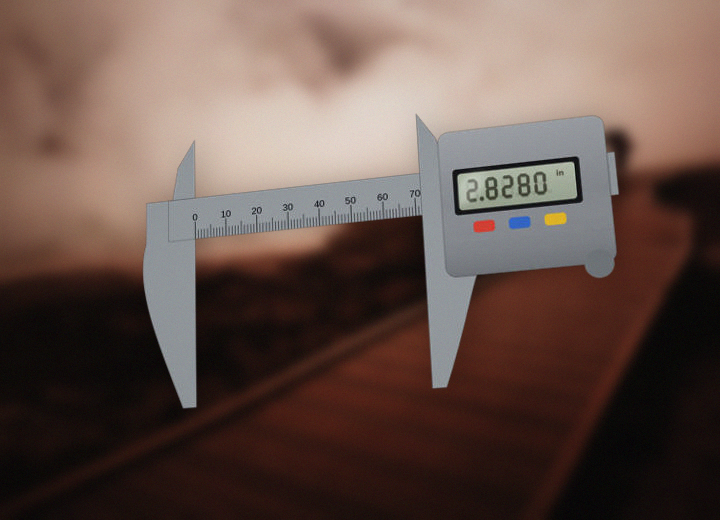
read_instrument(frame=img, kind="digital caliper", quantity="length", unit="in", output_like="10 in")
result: 2.8280 in
